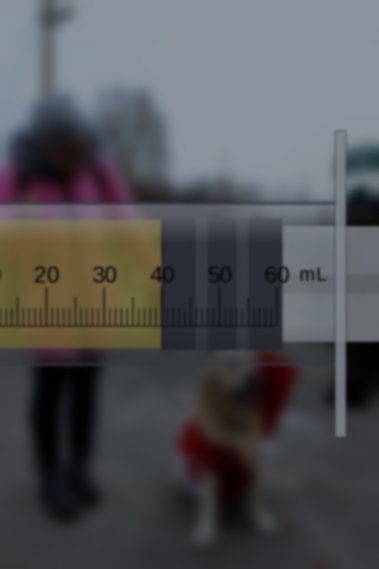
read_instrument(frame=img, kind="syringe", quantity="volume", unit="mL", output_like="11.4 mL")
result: 40 mL
